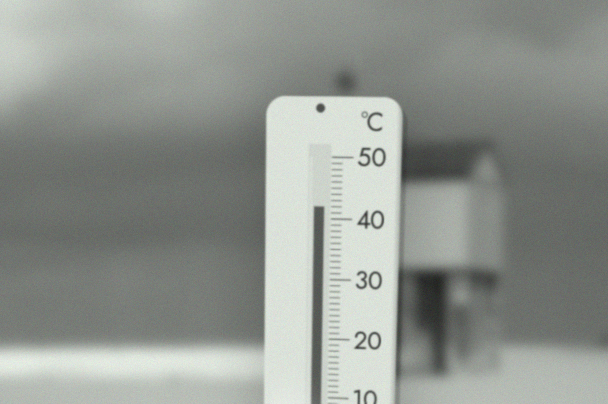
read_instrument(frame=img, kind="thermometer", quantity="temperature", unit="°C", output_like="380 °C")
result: 42 °C
